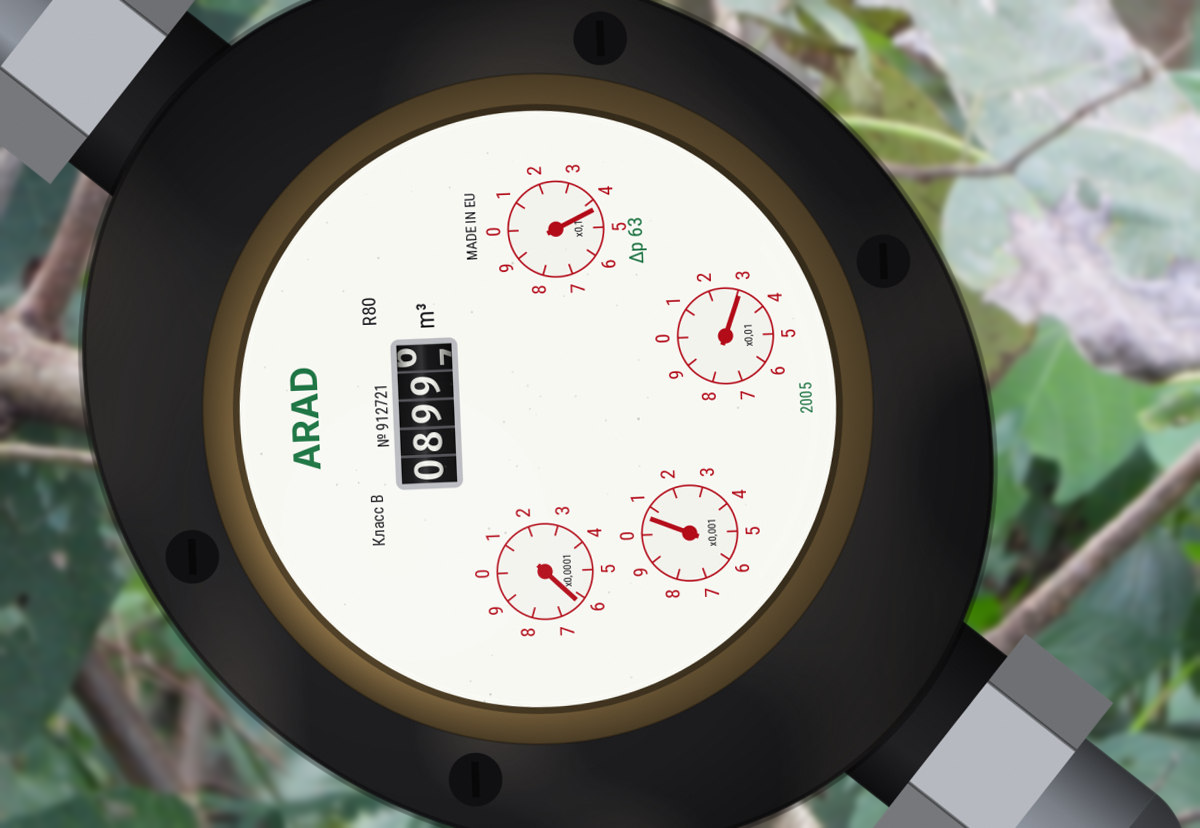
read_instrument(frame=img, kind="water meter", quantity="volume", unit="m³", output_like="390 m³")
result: 8996.4306 m³
